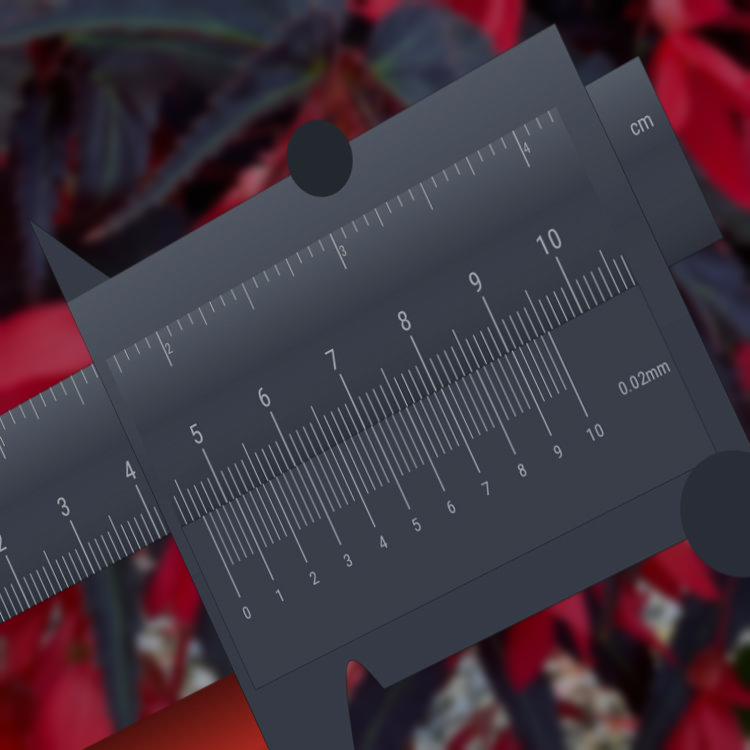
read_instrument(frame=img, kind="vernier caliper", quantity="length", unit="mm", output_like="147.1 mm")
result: 46.4 mm
